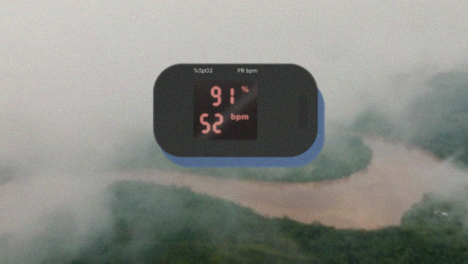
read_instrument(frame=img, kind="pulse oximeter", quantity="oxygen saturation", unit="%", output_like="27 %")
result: 91 %
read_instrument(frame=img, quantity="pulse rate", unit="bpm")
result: 52 bpm
